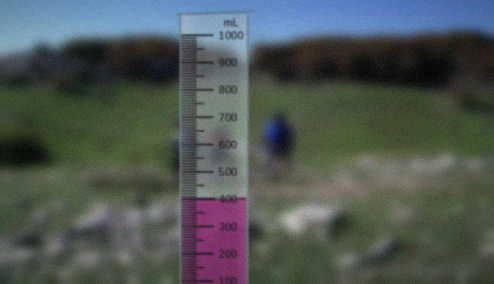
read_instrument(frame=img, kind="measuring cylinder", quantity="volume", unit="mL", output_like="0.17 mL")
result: 400 mL
